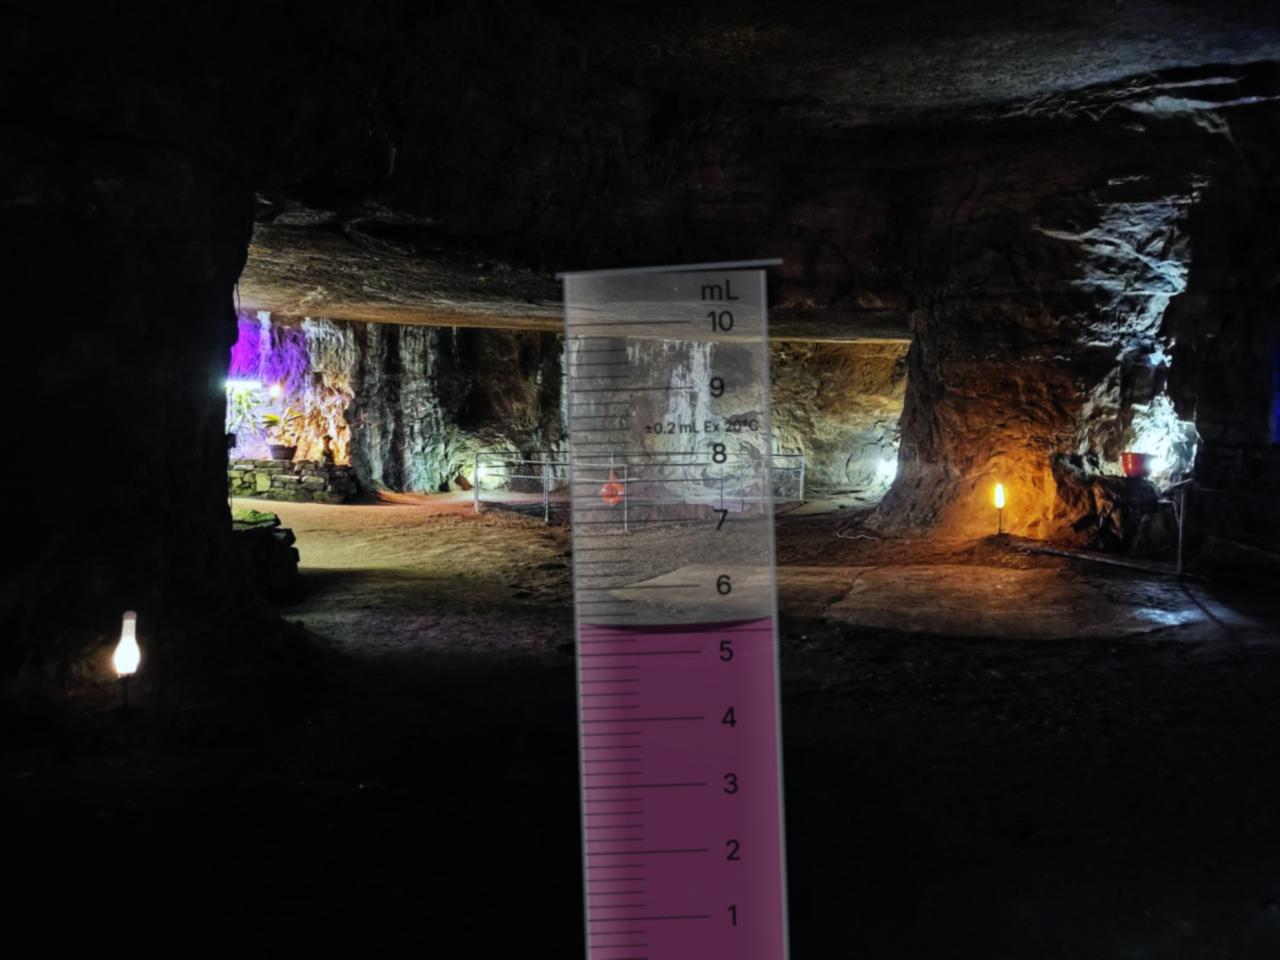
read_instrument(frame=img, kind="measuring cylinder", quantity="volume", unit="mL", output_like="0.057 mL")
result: 5.3 mL
